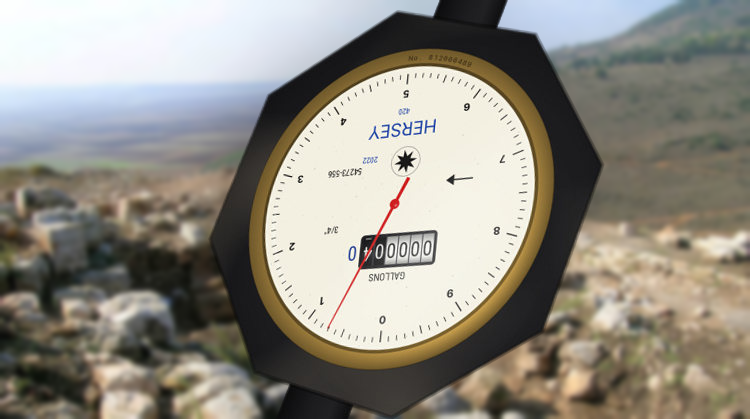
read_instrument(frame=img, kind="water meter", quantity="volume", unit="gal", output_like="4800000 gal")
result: 40.7 gal
